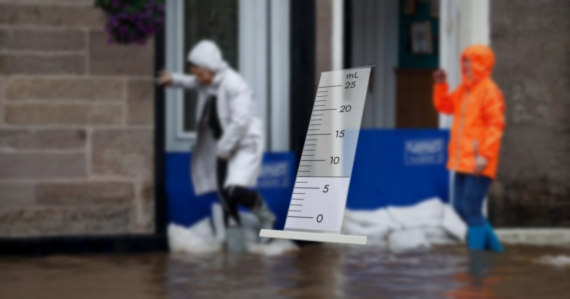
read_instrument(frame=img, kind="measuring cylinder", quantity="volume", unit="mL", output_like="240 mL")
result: 7 mL
